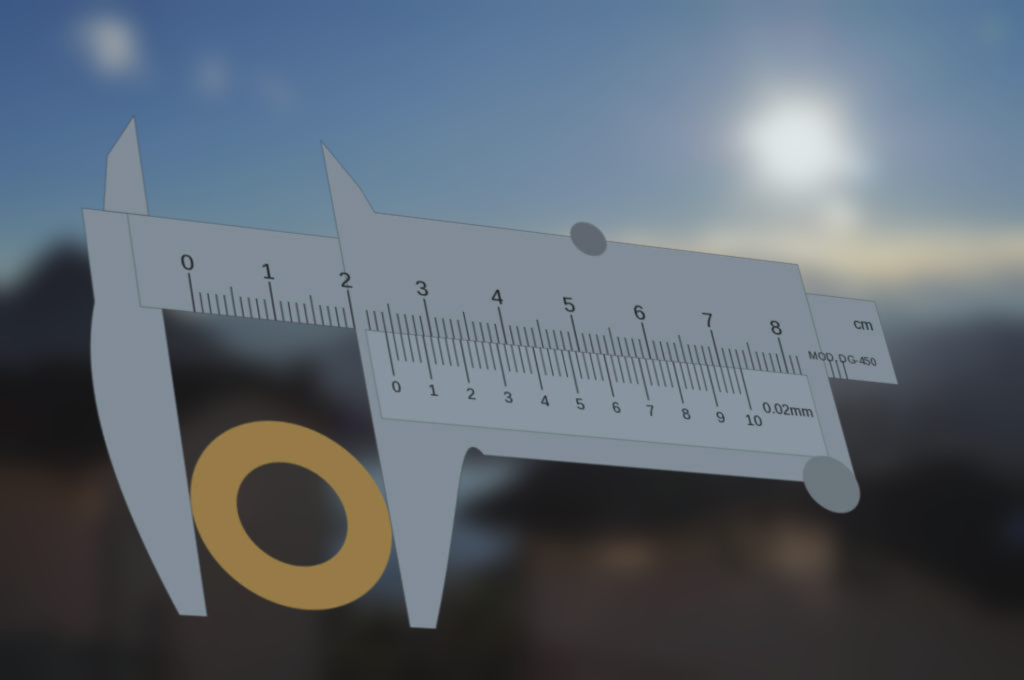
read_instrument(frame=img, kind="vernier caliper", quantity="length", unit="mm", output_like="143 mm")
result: 24.0 mm
